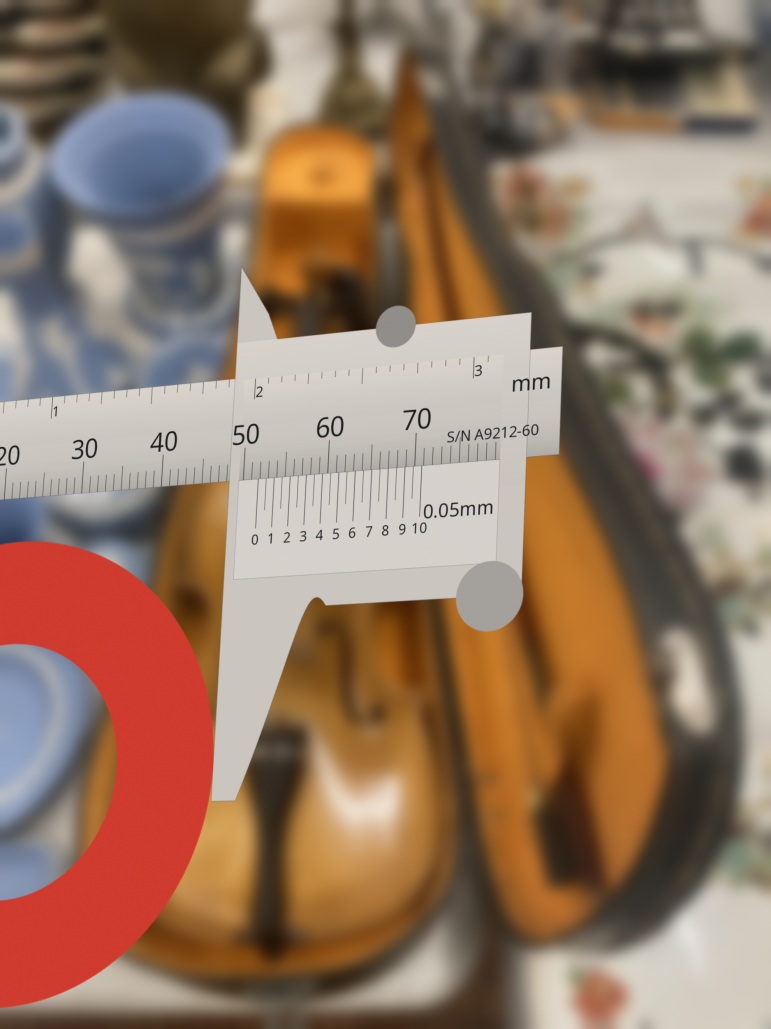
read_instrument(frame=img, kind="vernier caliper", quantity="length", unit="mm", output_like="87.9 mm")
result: 51.8 mm
